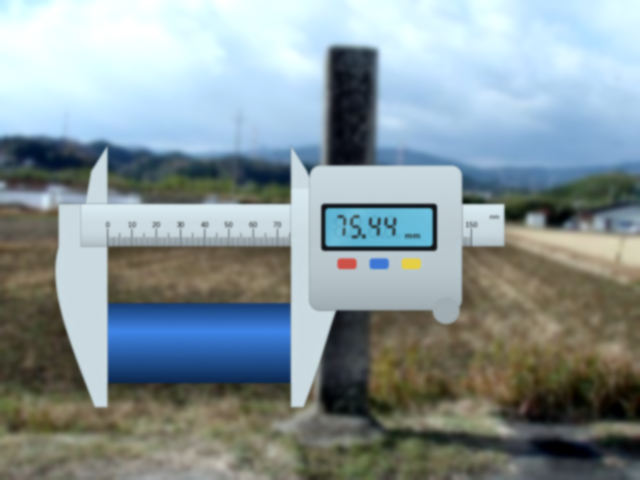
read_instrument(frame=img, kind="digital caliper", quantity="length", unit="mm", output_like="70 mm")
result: 75.44 mm
